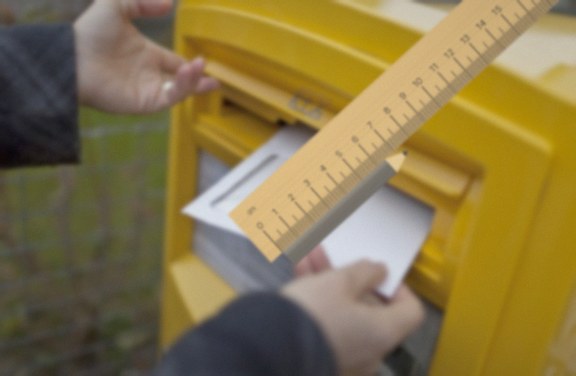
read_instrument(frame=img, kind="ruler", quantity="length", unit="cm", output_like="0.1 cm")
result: 7.5 cm
